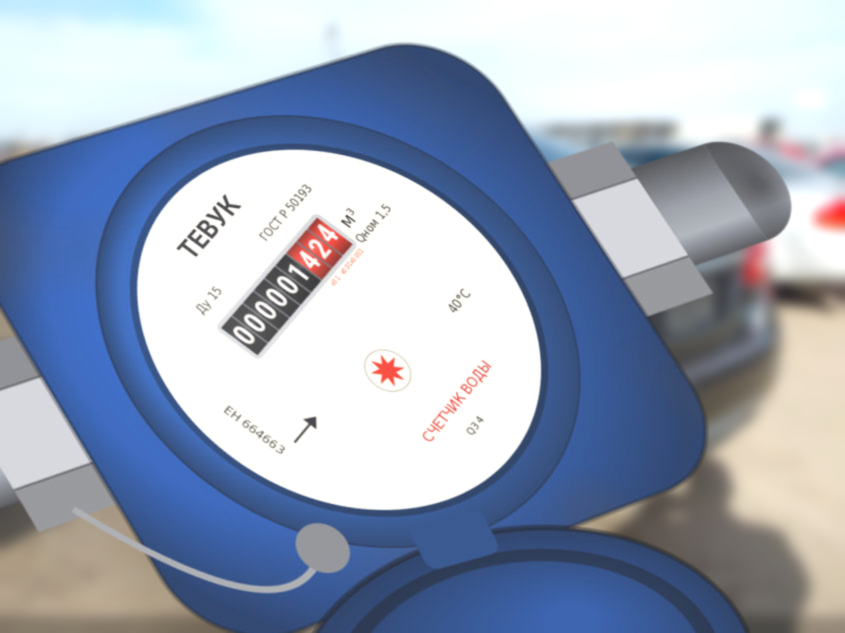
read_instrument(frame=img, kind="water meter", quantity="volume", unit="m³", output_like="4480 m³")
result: 1.424 m³
